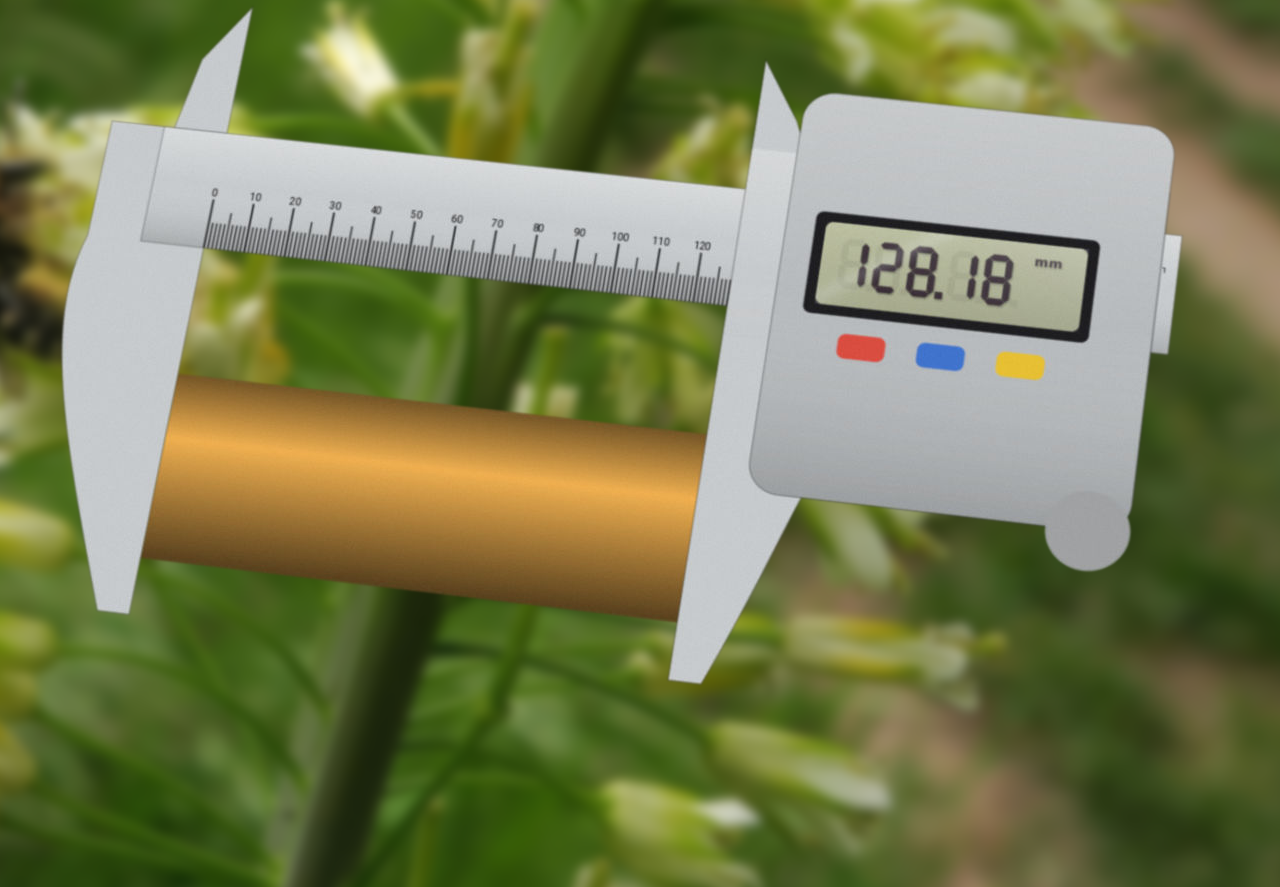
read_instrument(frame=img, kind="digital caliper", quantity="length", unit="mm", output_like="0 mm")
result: 128.18 mm
